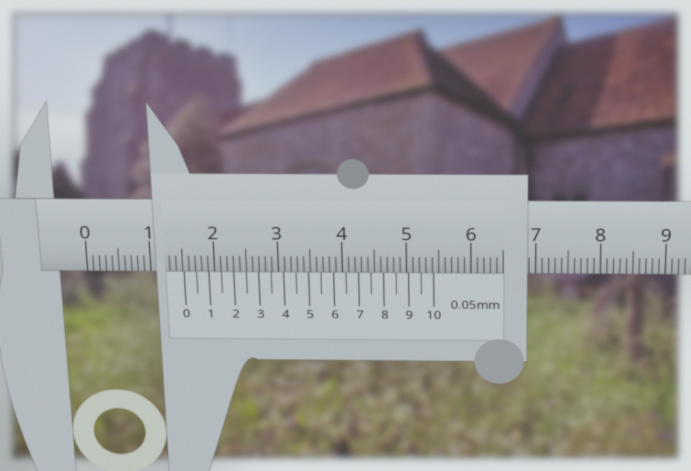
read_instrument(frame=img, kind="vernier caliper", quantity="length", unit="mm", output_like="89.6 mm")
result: 15.2 mm
